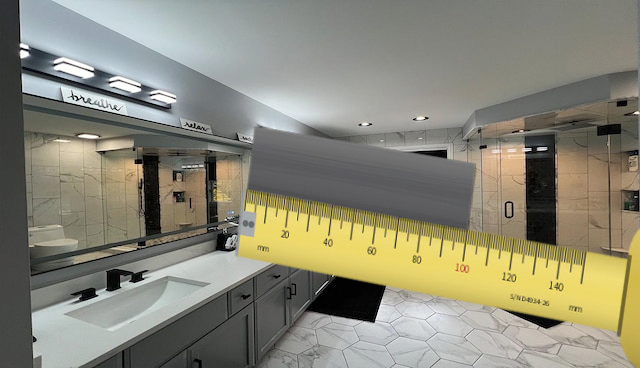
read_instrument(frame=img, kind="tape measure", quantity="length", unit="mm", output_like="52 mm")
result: 100 mm
